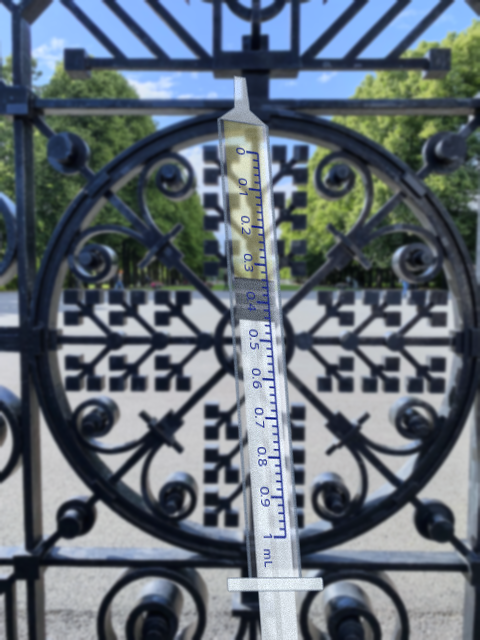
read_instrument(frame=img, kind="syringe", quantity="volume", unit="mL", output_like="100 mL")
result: 0.34 mL
